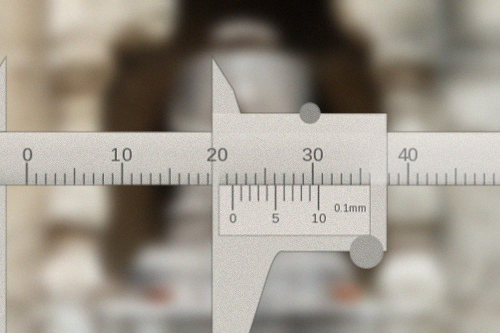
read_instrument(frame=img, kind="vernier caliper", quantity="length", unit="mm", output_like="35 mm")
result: 21.6 mm
